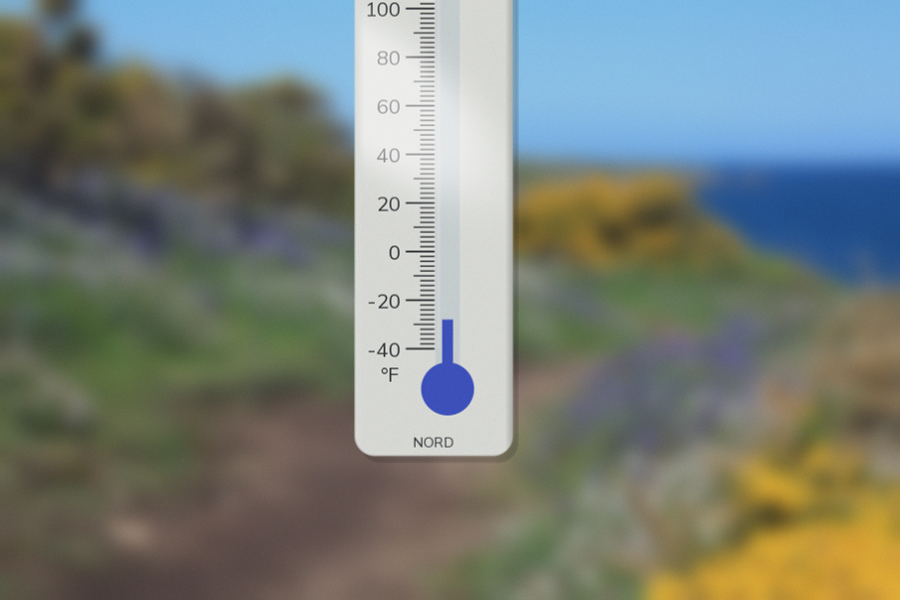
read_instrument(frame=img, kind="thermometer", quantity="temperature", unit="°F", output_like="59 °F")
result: -28 °F
